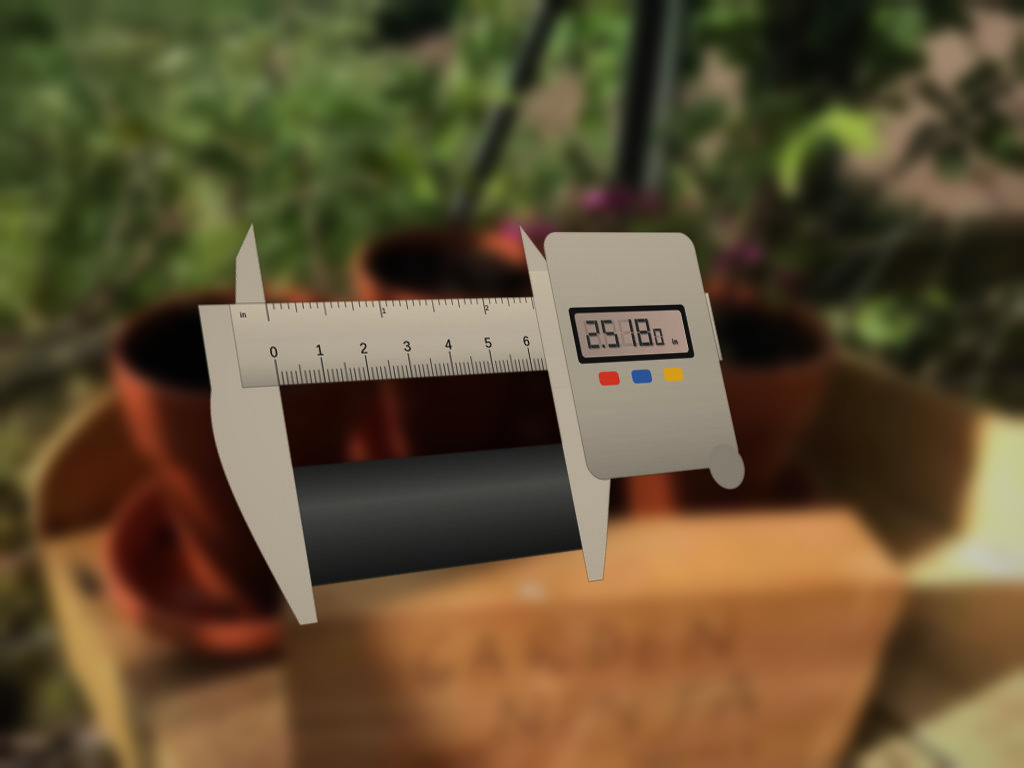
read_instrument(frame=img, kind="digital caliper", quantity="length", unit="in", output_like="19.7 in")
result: 2.5180 in
